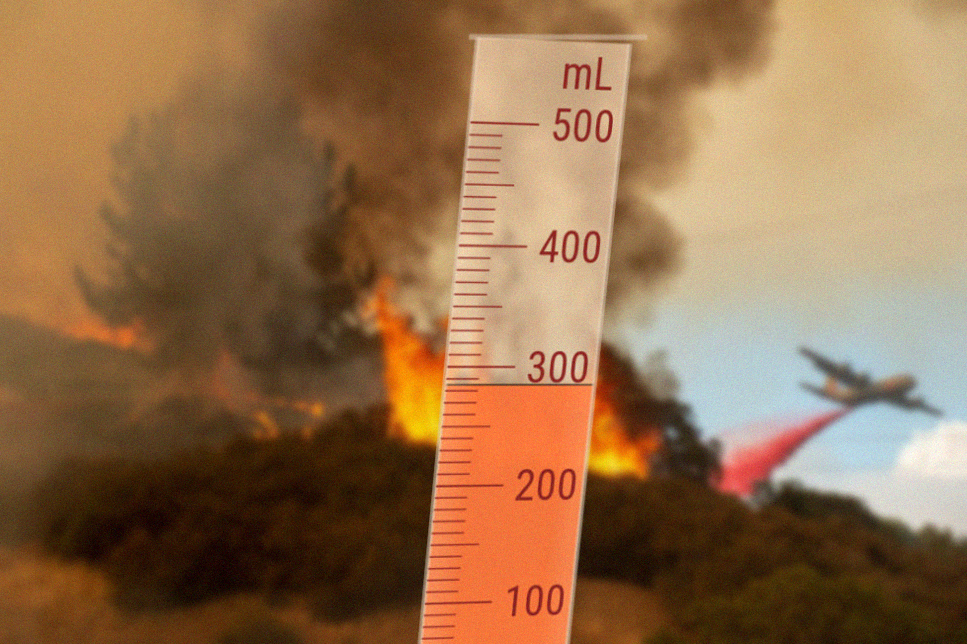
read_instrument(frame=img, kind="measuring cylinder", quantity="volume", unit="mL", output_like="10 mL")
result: 285 mL
